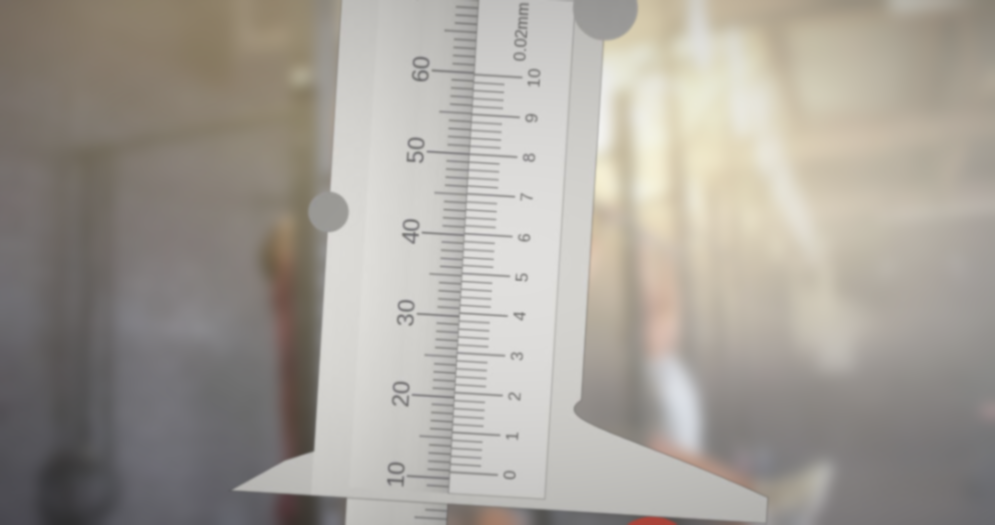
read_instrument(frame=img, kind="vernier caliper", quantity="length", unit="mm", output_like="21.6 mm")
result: 10.8 mm
